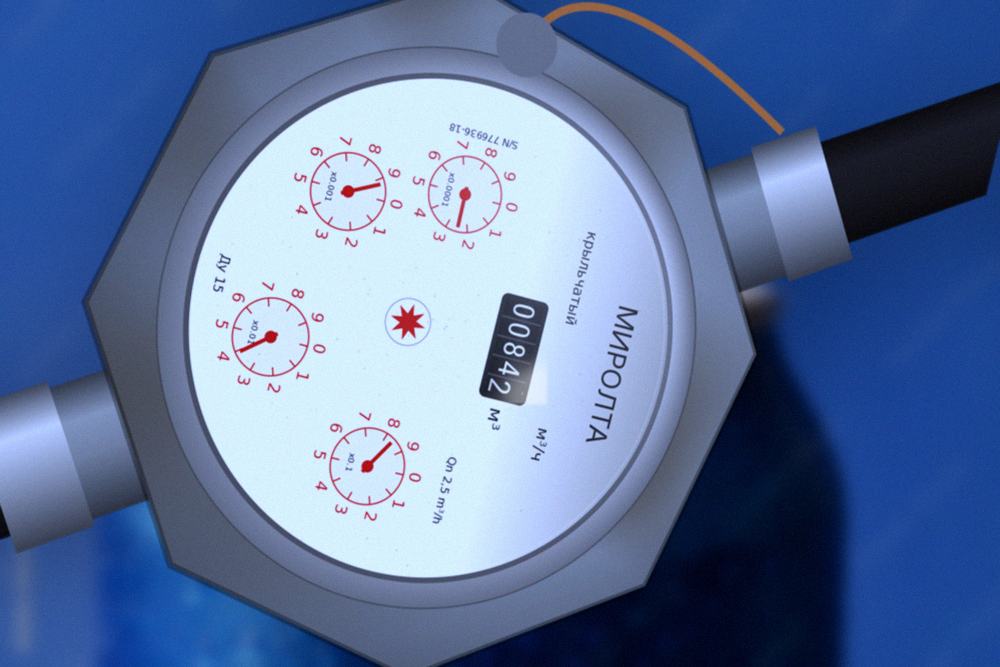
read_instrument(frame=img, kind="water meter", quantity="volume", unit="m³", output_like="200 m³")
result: 841.8392 m³
